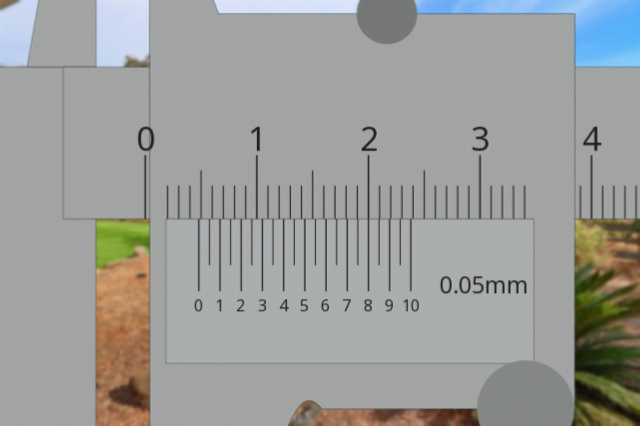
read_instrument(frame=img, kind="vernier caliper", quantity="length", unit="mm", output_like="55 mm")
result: 4.8 mm
